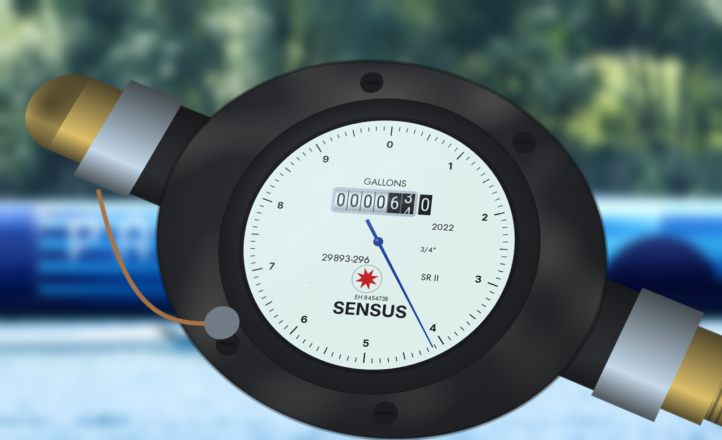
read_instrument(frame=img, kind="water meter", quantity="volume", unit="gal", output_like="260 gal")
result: 634.1 gal
